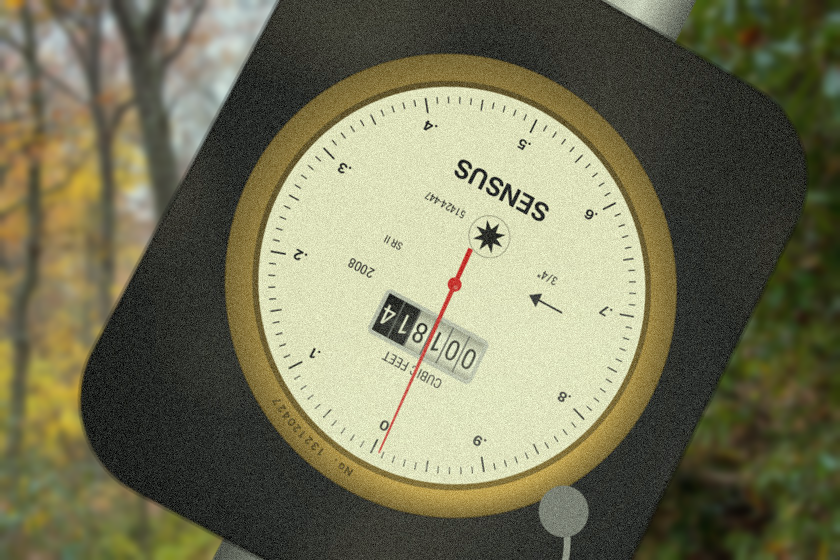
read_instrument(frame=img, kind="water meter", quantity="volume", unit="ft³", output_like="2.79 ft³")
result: 1813.99 ft³
